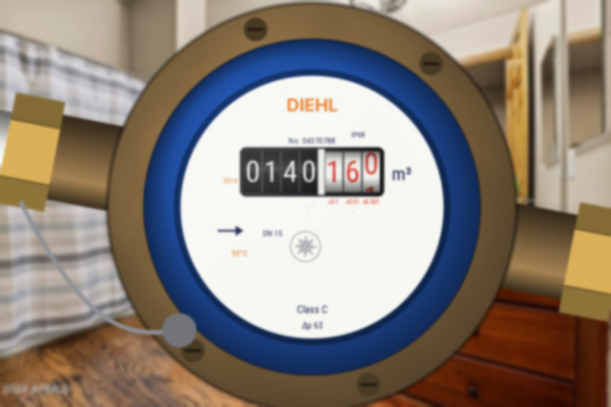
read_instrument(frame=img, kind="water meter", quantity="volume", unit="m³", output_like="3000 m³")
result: 140.160 m³
